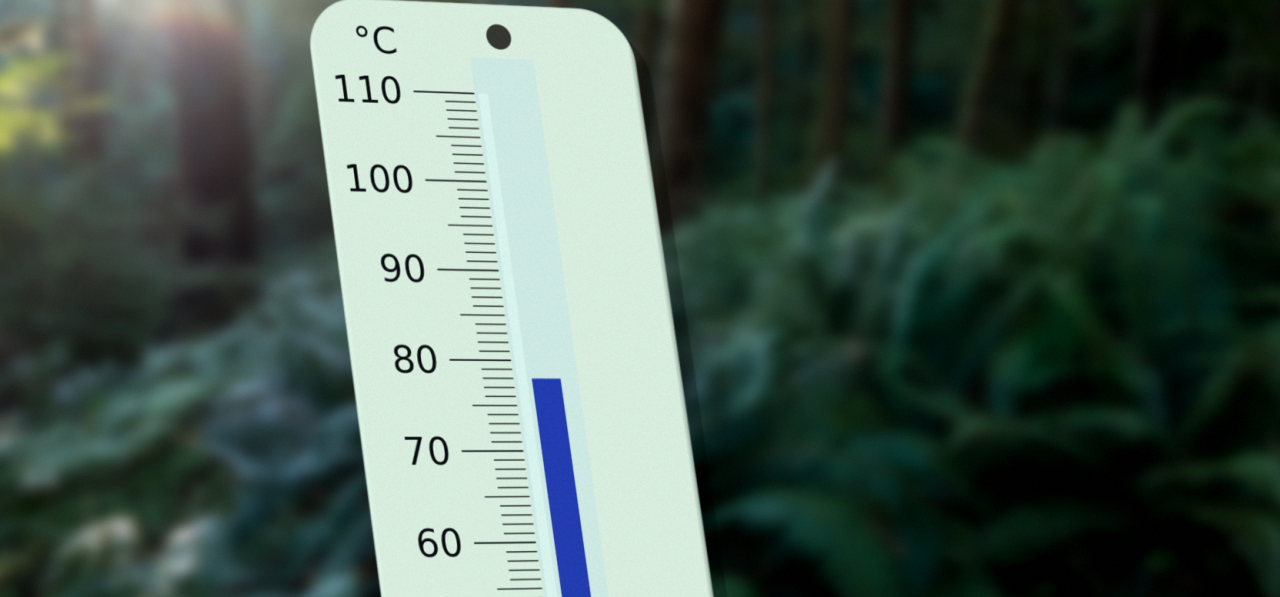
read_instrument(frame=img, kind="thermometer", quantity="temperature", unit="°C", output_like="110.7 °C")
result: 78 °C
